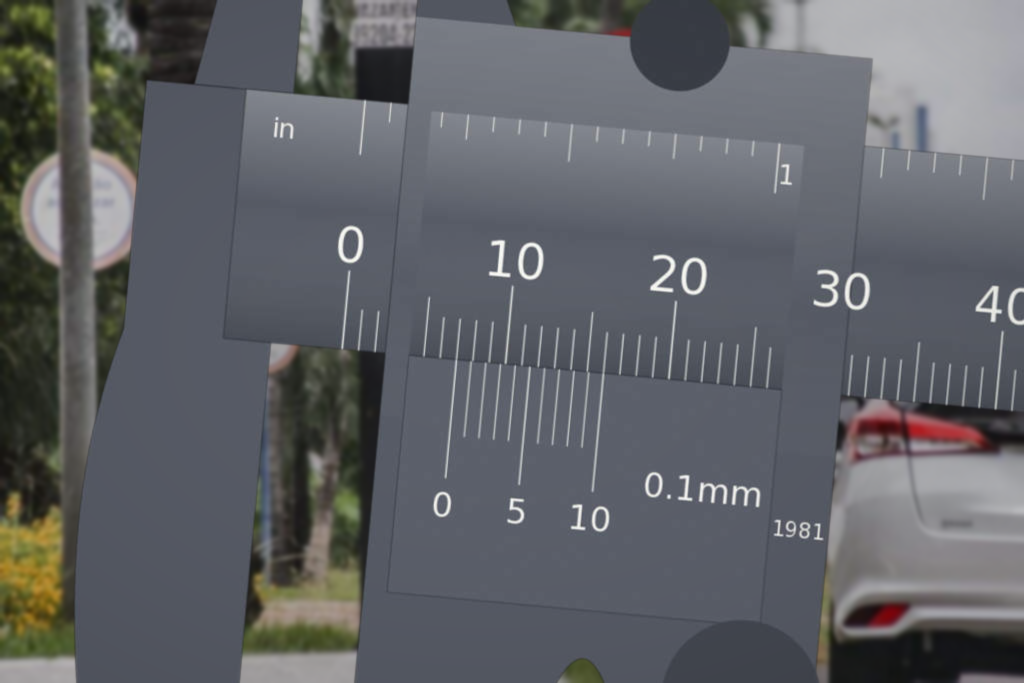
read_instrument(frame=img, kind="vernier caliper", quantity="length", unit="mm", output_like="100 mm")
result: 7.0 mm
